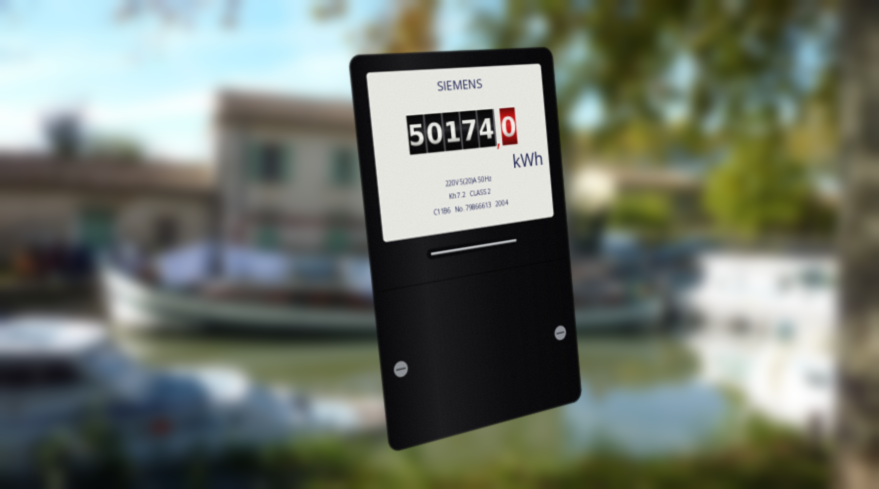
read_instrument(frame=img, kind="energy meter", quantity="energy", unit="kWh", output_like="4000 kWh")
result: 50174.0 kWh
